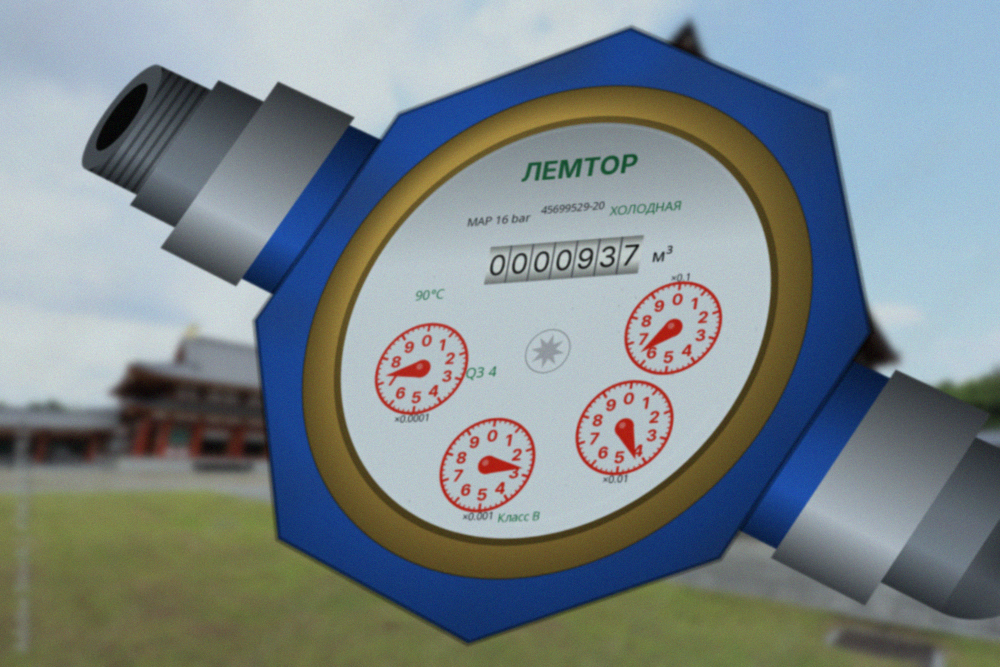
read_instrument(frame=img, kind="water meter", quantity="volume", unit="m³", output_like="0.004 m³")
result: 937.6427 m³
